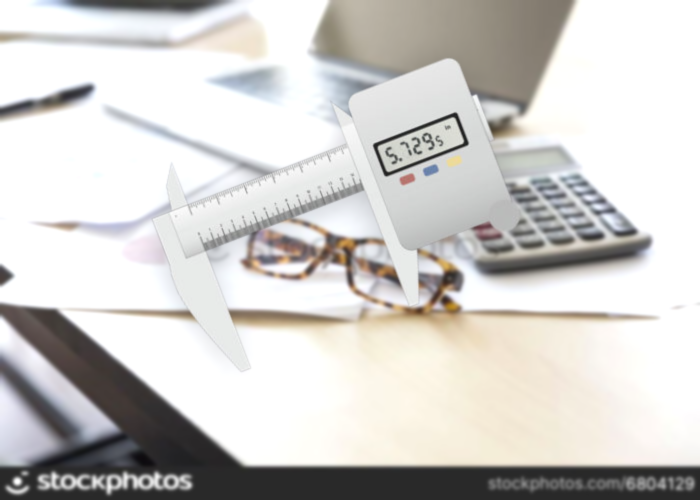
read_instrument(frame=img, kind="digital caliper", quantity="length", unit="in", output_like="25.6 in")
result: 5.7295 in
